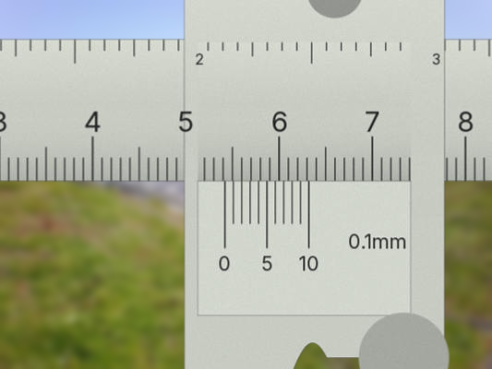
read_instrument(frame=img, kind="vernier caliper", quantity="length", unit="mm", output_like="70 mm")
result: 54.2 mm
